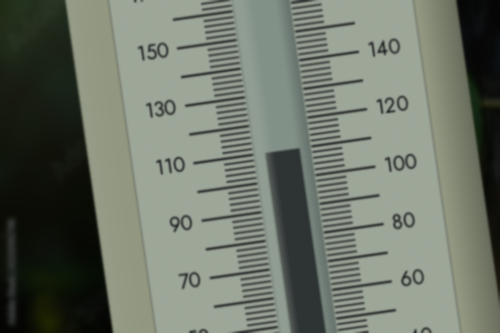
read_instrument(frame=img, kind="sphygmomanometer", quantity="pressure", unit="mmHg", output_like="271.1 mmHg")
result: 110 mmHg
